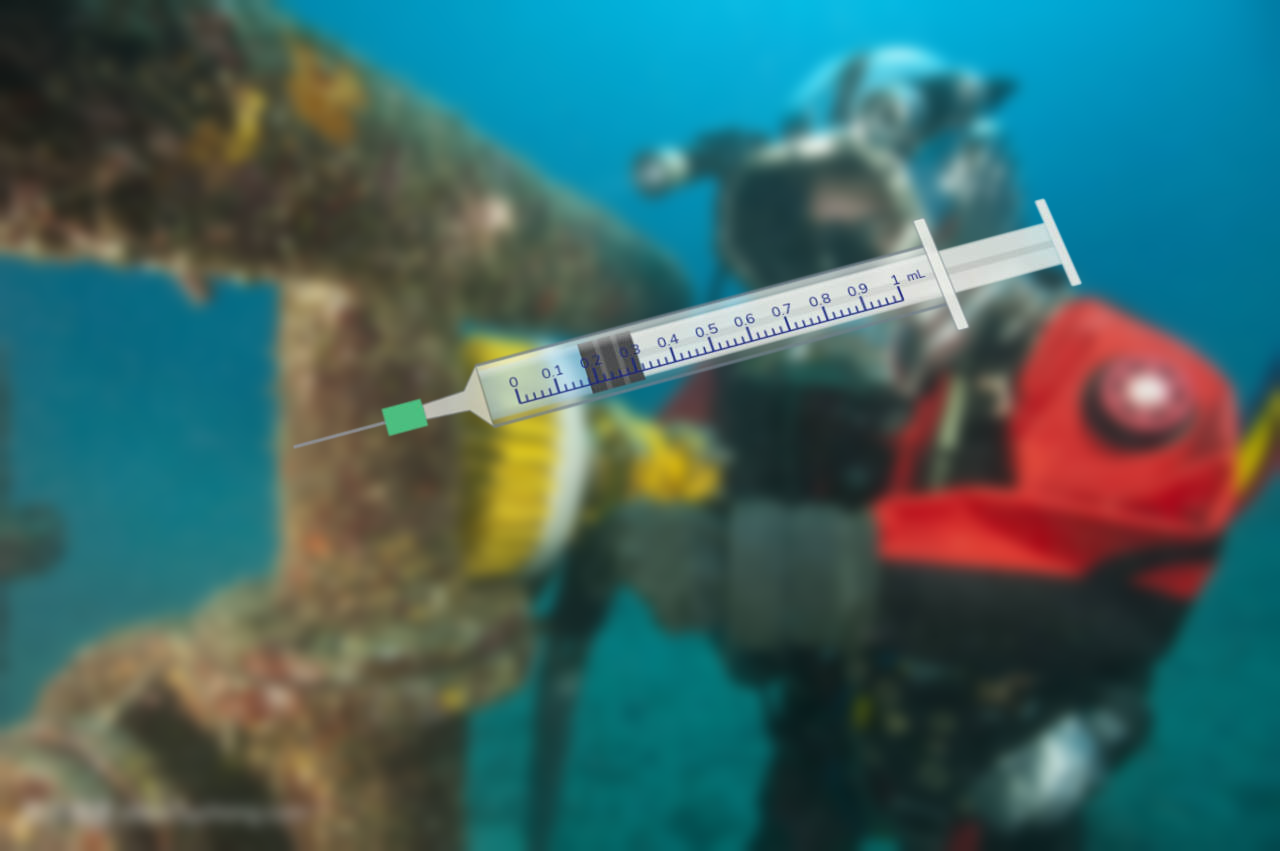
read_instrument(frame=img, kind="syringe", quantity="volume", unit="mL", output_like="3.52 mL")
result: 0.18 mL
